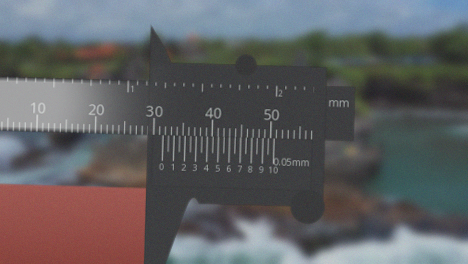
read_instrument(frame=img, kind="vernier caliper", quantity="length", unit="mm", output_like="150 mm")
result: 31.6 mm
